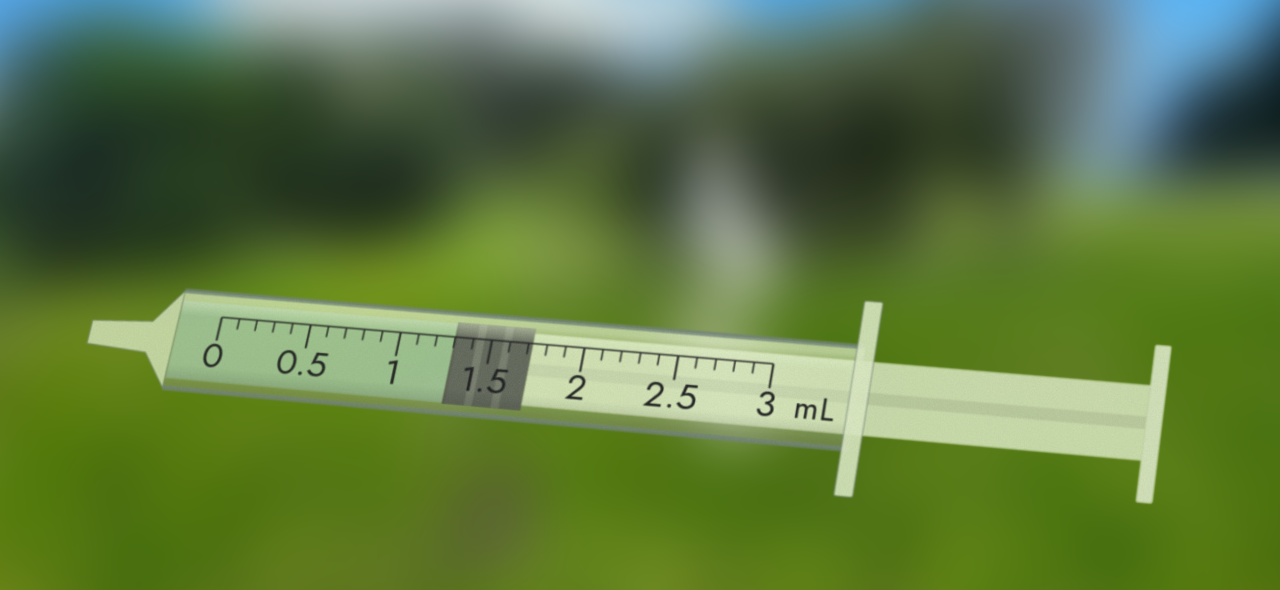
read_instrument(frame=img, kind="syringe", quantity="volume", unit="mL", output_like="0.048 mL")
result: 1.3 mL
